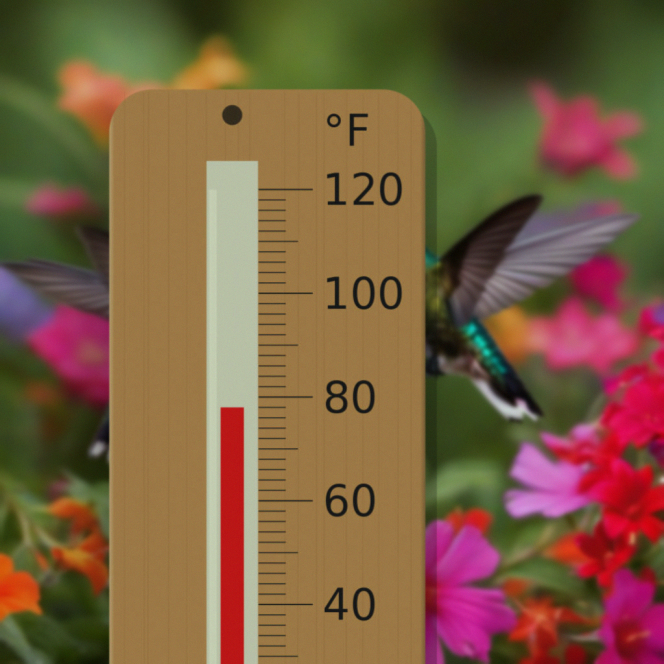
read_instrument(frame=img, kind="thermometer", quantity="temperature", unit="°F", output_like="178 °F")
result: 78 °F
